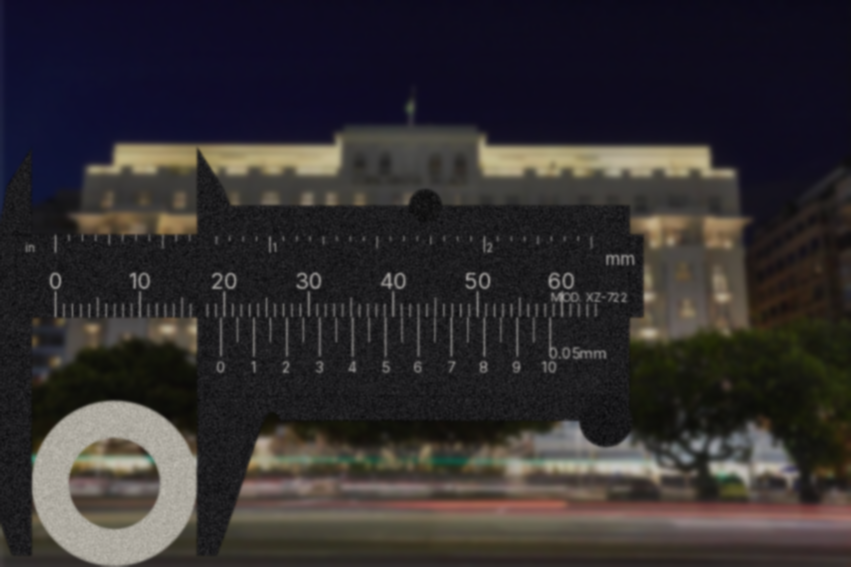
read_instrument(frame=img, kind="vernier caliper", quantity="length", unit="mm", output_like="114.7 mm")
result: 19.6 mm
